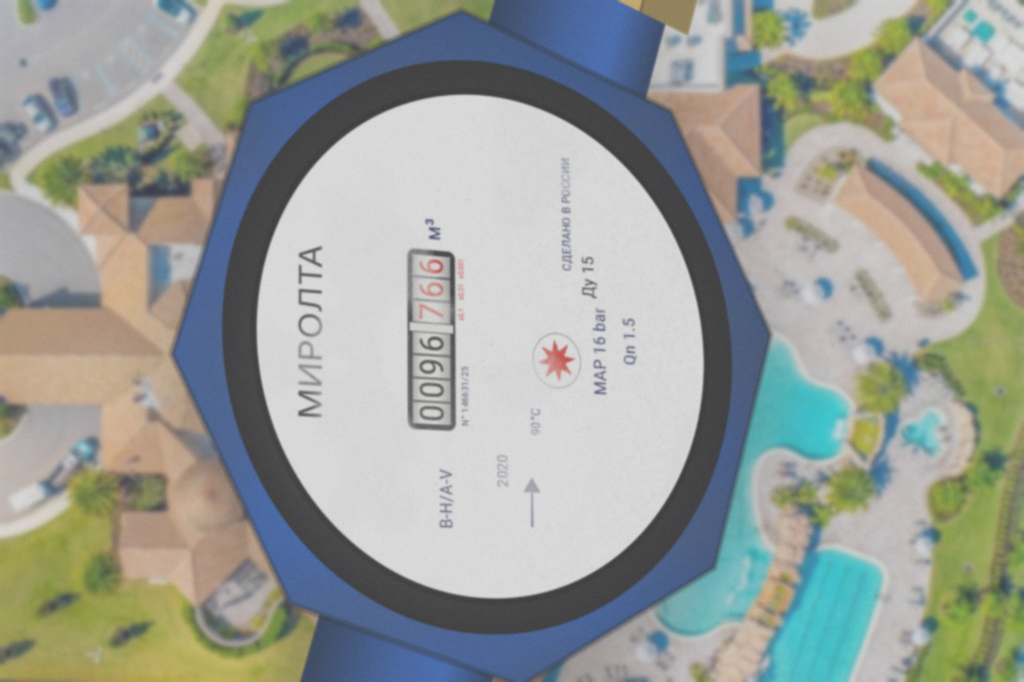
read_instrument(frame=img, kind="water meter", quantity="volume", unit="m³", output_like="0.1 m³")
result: 96.766 m³
